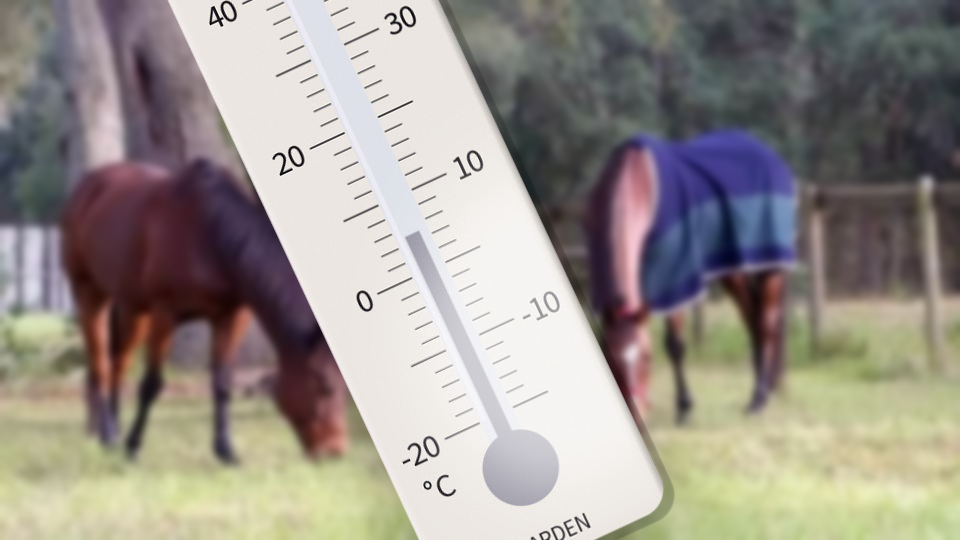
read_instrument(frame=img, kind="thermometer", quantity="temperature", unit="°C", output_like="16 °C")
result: 5 °C
